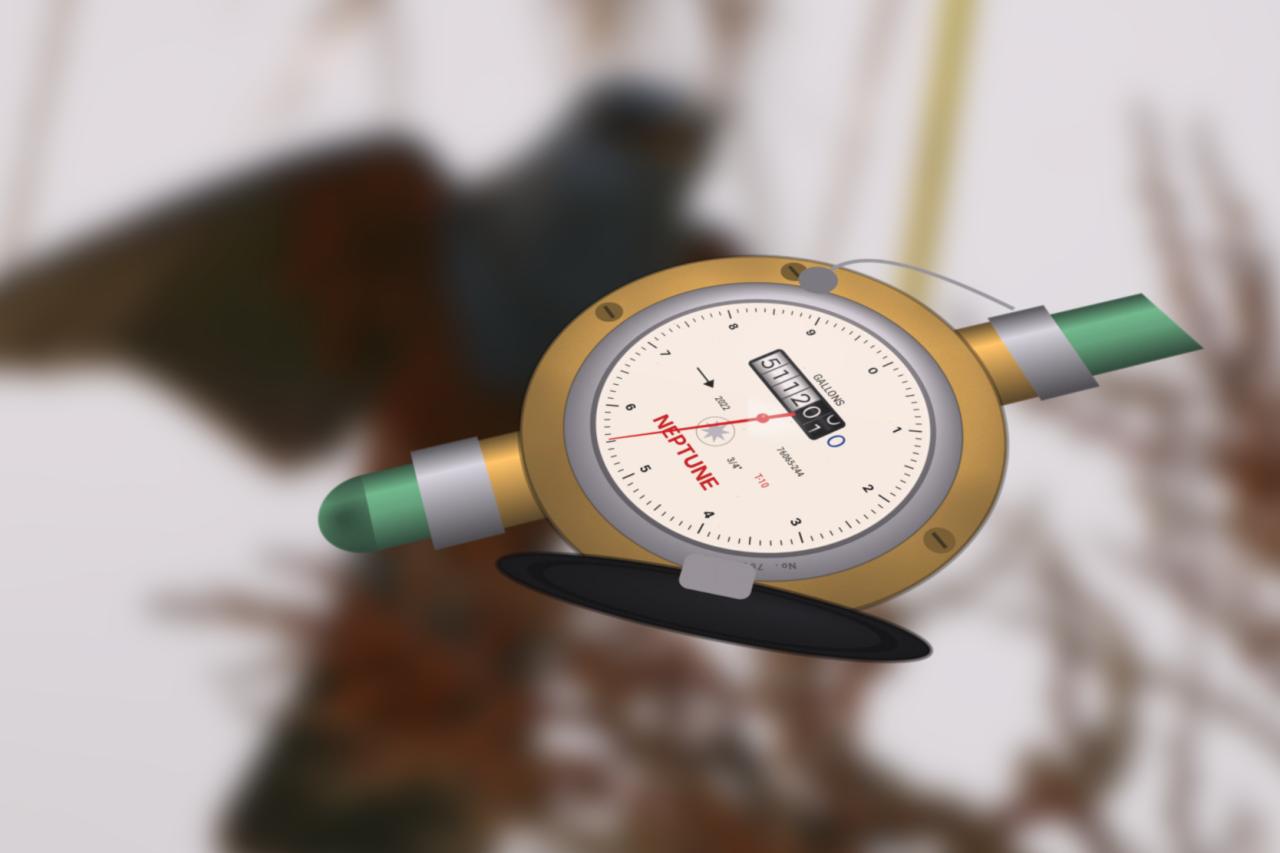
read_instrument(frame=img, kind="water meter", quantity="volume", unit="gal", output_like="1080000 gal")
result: 5112005.5 gal
